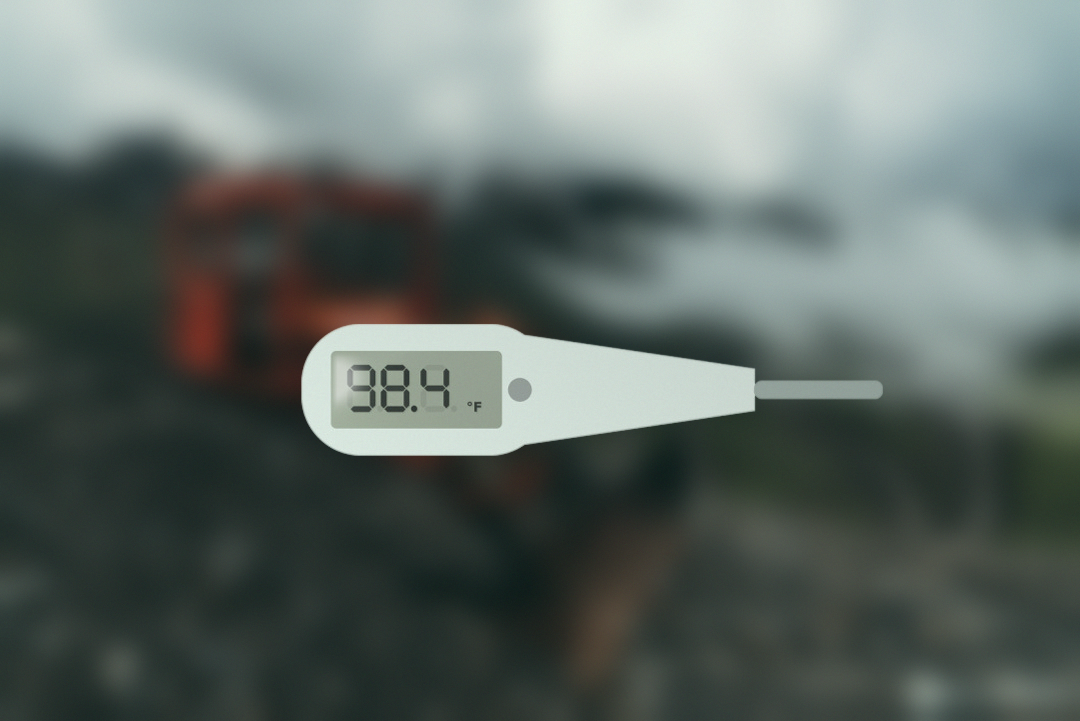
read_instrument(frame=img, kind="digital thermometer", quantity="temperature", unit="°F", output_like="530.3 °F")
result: 98.4 °F
